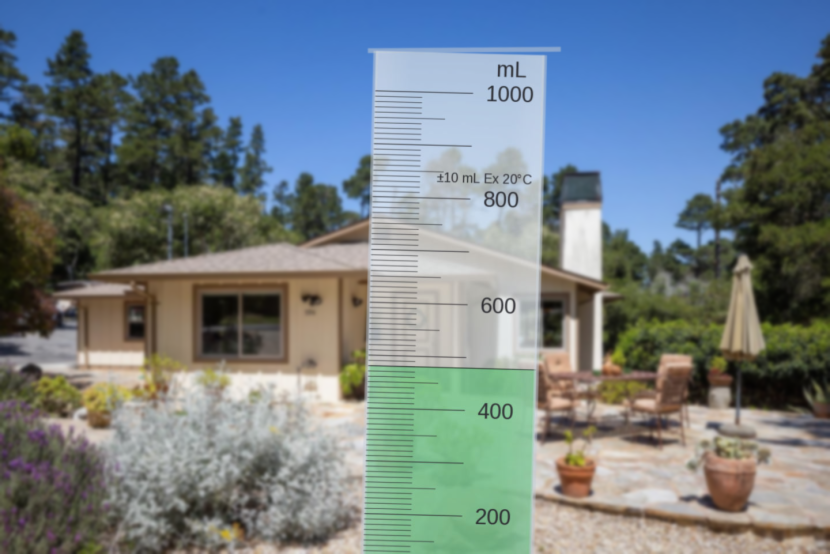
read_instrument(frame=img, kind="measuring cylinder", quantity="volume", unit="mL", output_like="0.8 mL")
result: 480 mL
